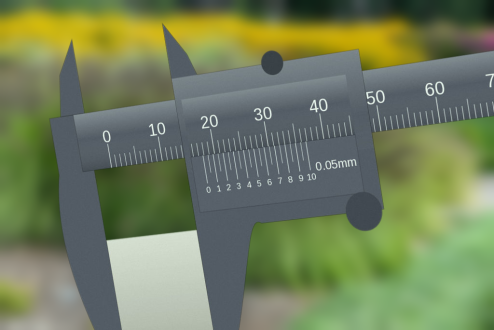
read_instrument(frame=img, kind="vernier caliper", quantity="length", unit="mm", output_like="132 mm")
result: 17.8 mm
